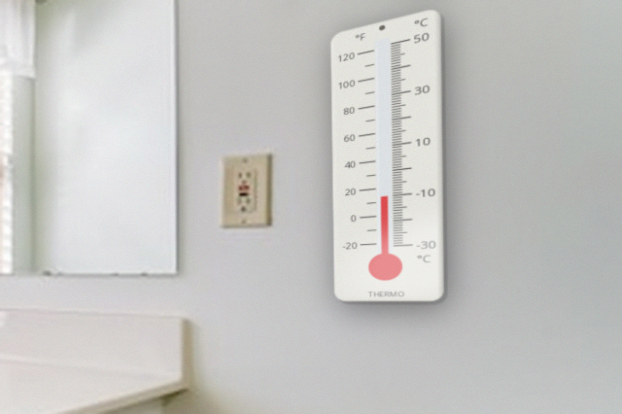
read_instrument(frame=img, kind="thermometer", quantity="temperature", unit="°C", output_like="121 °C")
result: -10 °C
